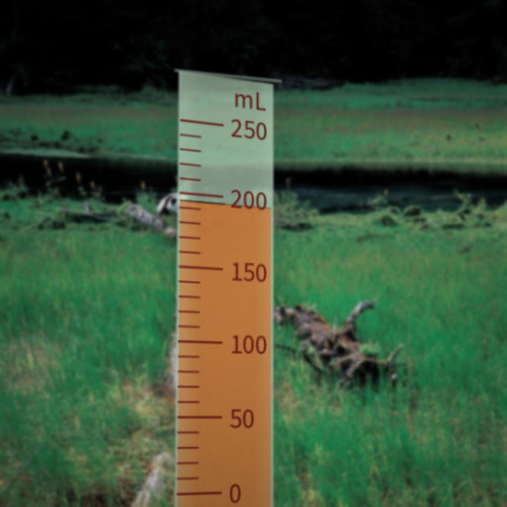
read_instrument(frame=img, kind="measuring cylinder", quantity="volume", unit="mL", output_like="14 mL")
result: 195 mL
